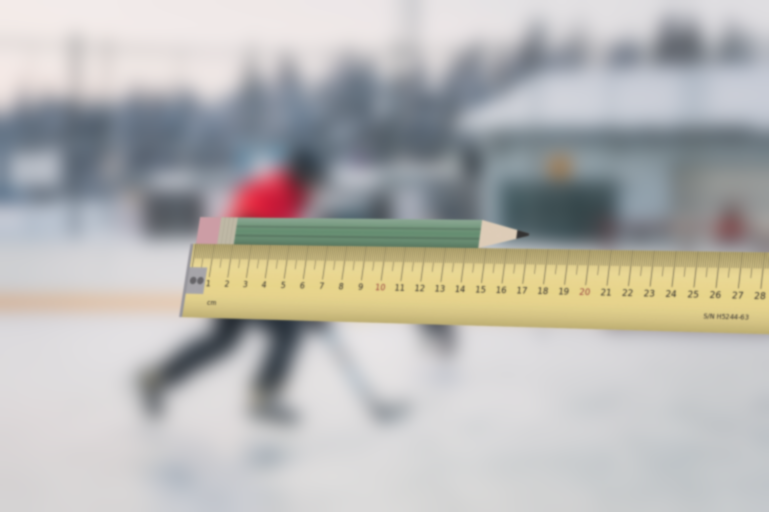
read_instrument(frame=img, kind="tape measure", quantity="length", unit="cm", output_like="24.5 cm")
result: 17 cm
